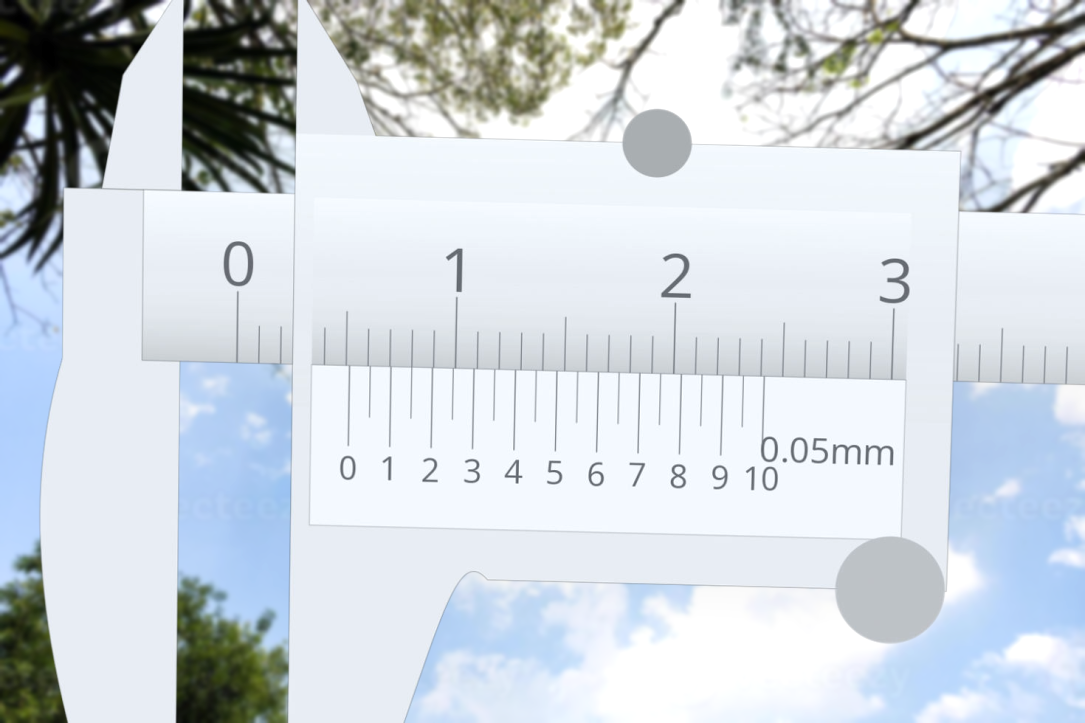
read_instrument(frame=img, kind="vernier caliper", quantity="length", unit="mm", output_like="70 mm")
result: 5.15 mm
